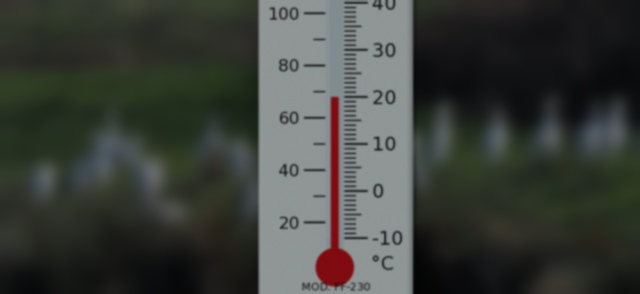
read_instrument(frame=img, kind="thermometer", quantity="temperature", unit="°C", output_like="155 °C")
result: 20 °C
